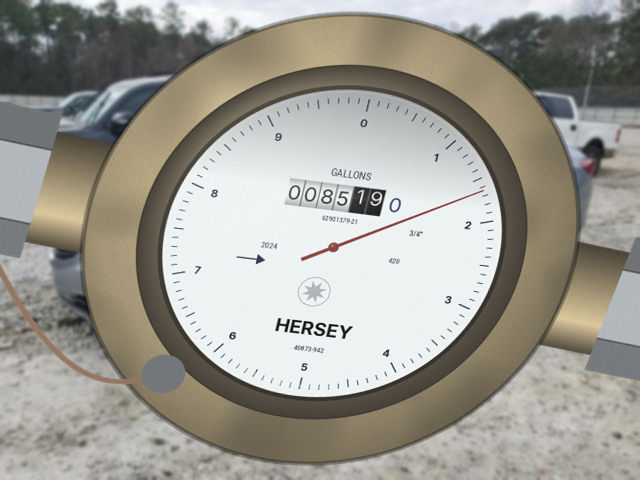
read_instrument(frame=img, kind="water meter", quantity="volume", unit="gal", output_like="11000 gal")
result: 85191.6 gal
